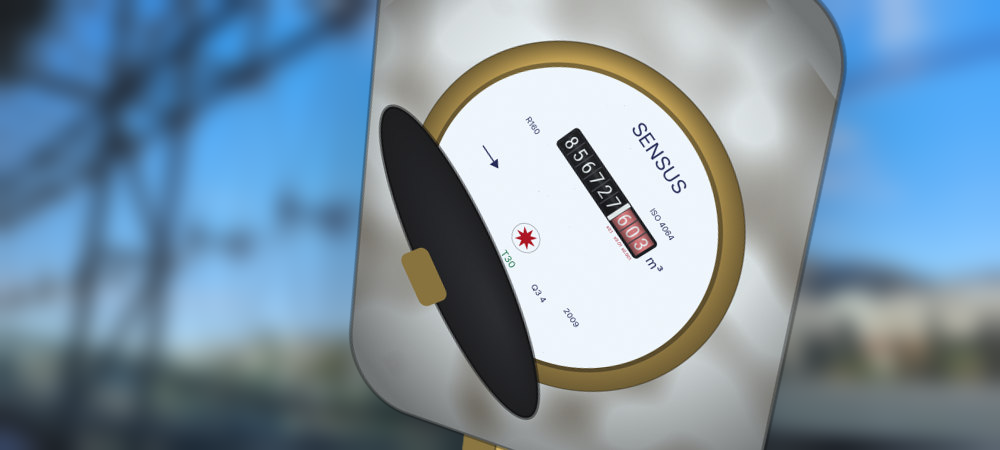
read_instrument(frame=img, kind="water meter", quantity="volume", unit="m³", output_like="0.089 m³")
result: 856727.603 m³
